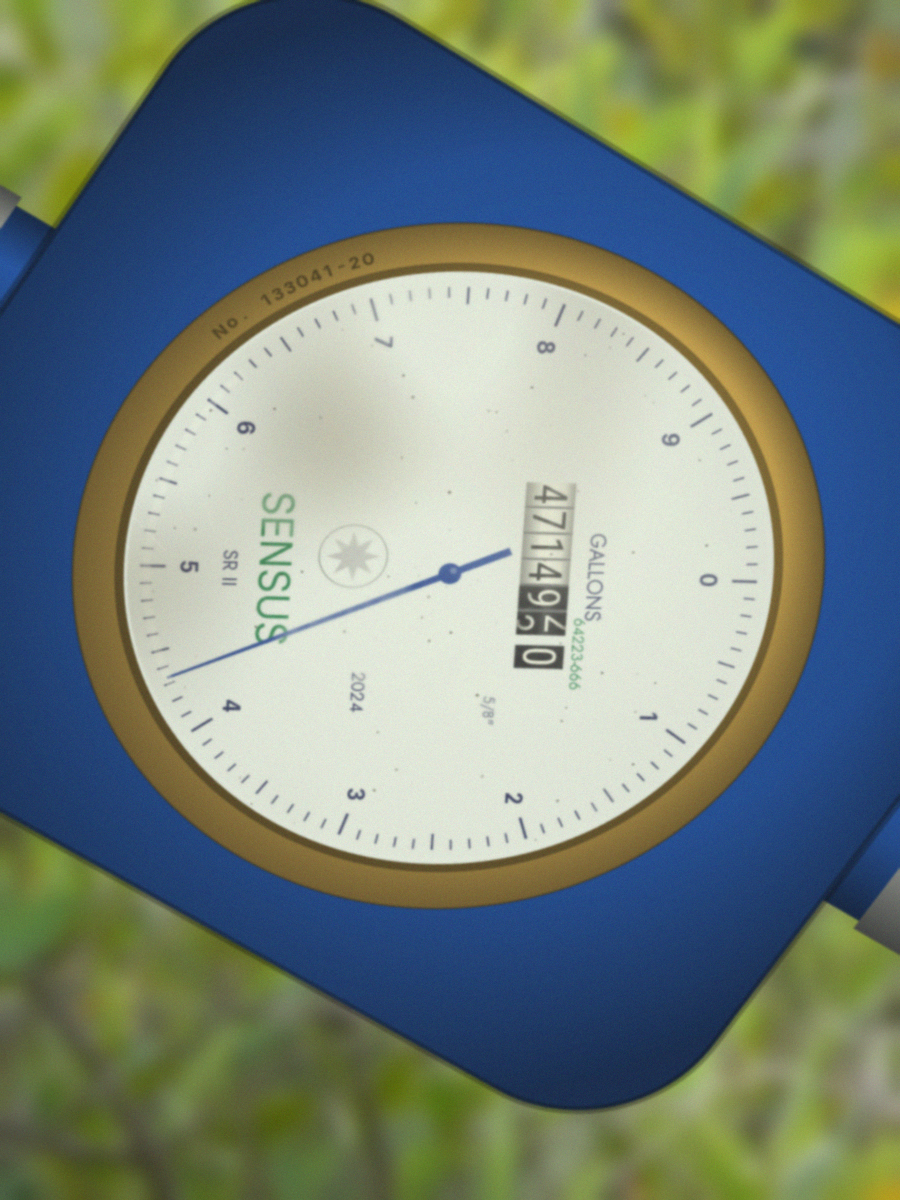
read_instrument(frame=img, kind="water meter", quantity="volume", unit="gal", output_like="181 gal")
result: 4714924.3 gal
